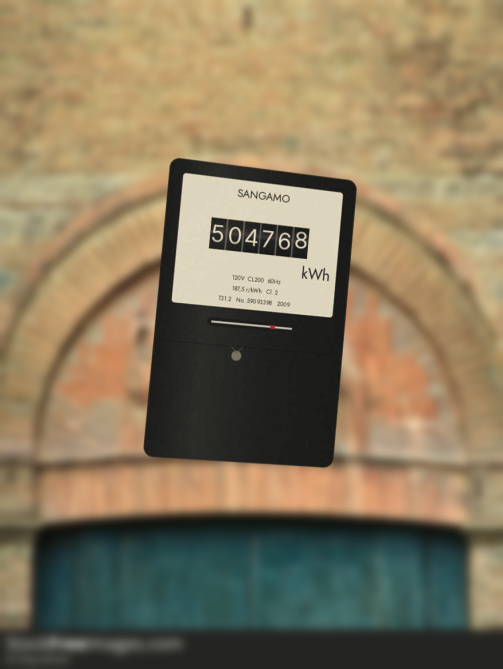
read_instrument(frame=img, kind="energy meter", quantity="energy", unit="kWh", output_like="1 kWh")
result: 504768 kWh
